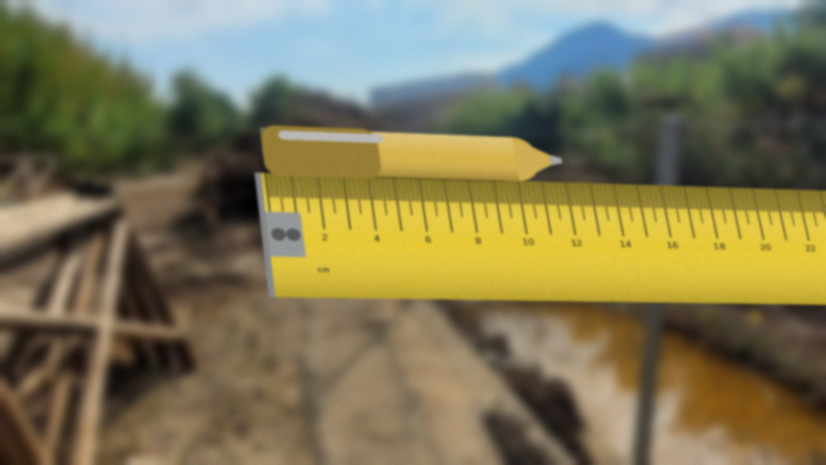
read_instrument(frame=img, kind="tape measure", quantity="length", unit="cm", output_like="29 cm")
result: 12 cm
